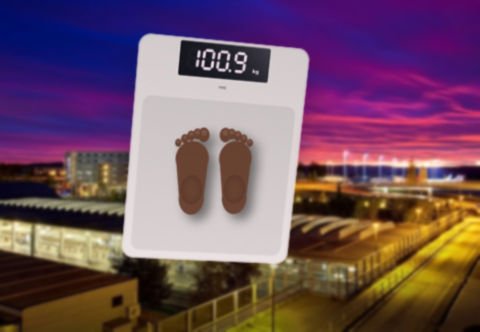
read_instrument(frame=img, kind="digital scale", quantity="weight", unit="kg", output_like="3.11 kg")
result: 100.9 kg
